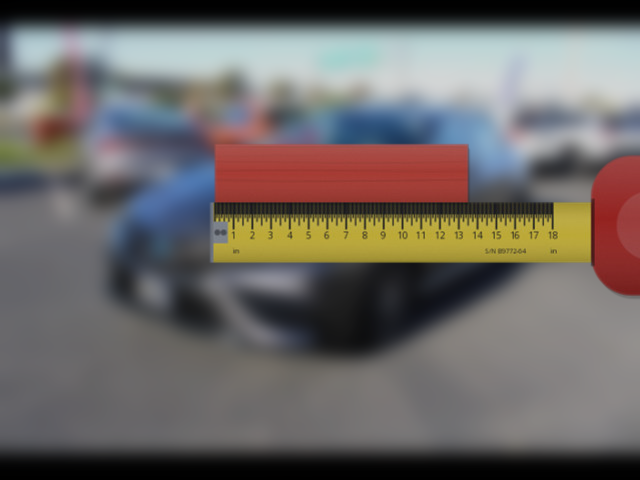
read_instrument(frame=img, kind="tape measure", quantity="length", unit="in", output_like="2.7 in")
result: 13.5 in
